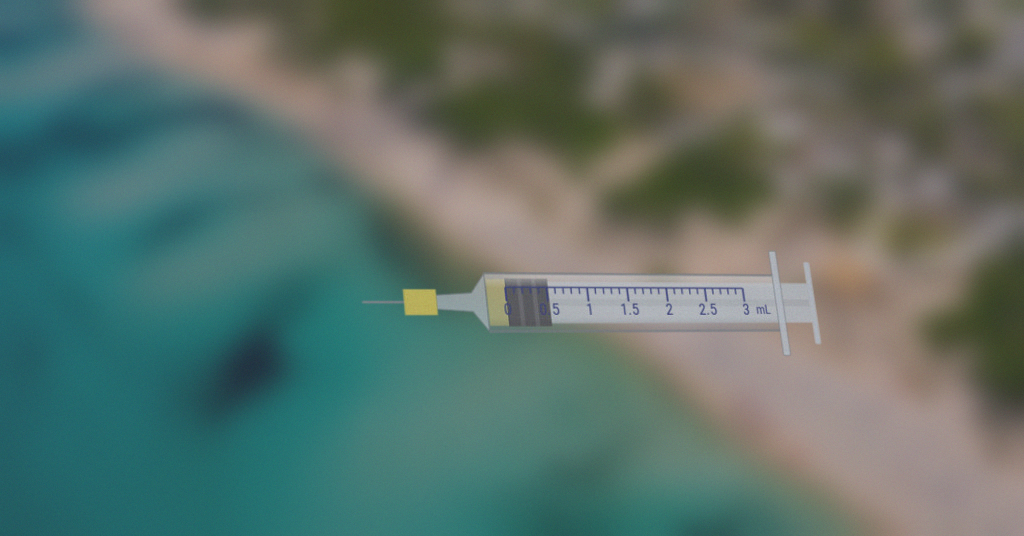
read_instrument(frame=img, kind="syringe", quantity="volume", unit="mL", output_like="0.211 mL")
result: 0 mL
